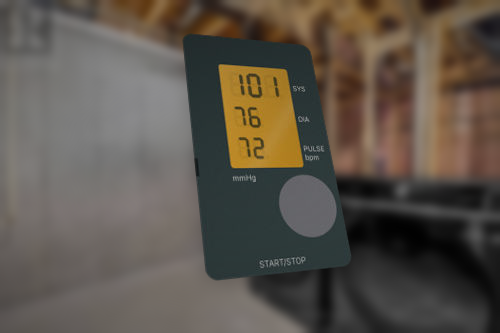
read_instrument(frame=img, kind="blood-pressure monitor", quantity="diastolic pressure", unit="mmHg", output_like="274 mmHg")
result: 76 mmHg
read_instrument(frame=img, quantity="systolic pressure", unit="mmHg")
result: 101 mmHg
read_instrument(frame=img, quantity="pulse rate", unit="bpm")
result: 72 bpm
